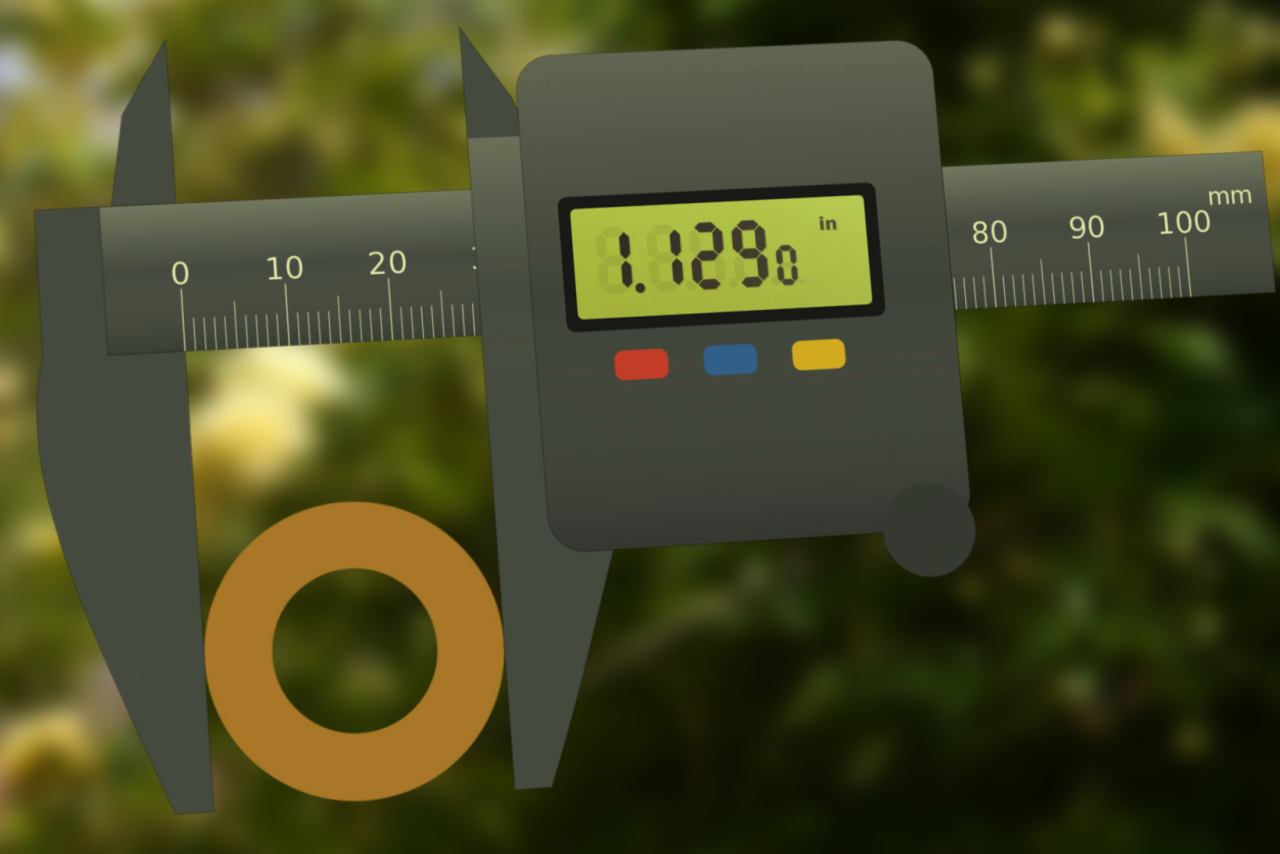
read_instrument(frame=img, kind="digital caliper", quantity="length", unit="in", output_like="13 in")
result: 1.1290 in
